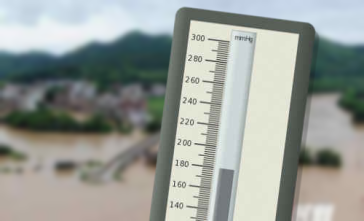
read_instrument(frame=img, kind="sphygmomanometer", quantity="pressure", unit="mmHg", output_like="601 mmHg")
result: 180 mmHg
